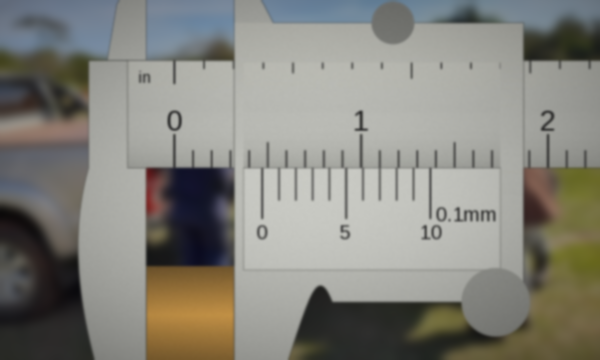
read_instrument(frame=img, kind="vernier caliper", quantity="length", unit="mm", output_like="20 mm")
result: 4.7 mm
